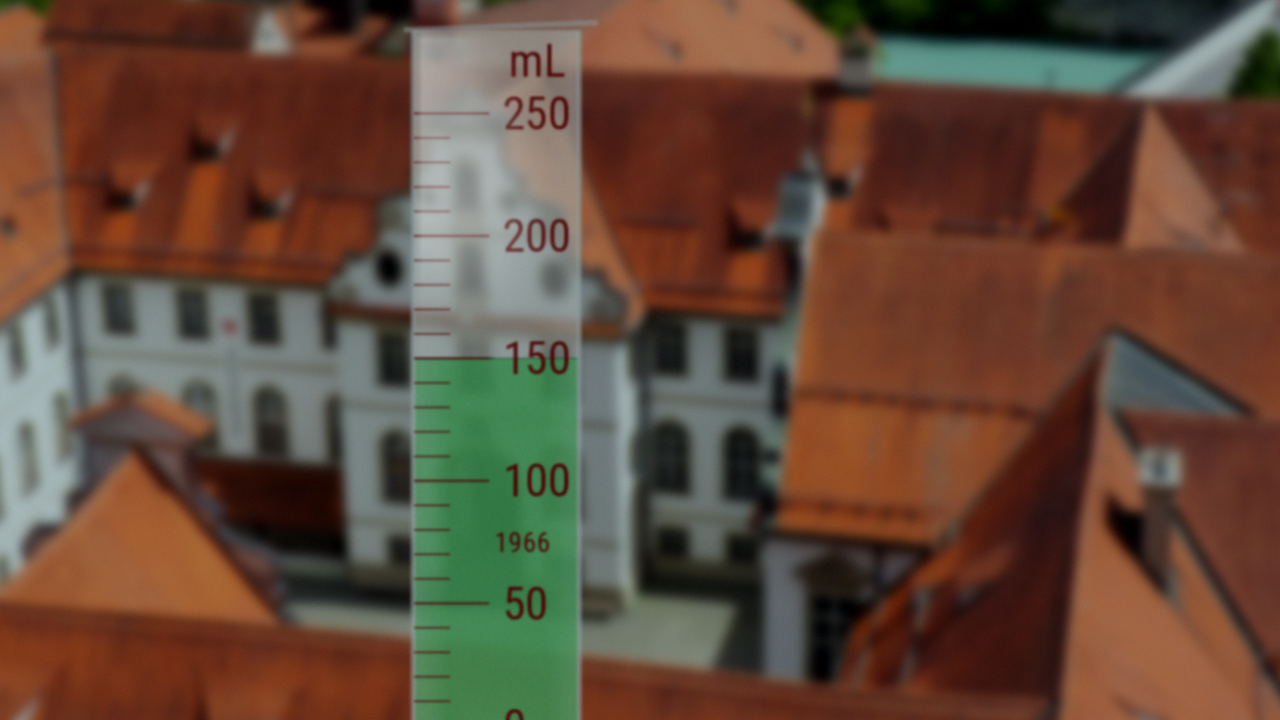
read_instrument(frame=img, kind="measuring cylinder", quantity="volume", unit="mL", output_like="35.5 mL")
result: 150 mL
